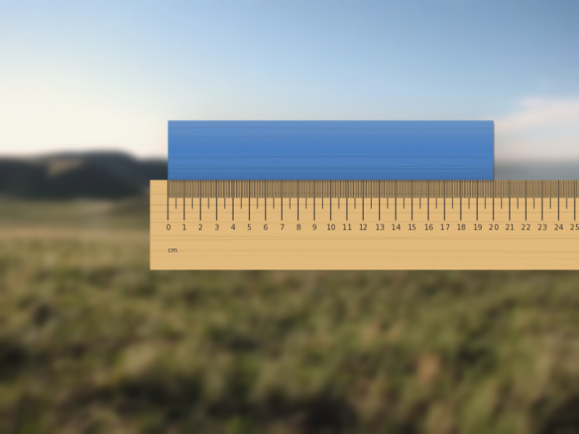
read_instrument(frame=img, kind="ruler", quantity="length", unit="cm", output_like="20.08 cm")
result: 20 cm
